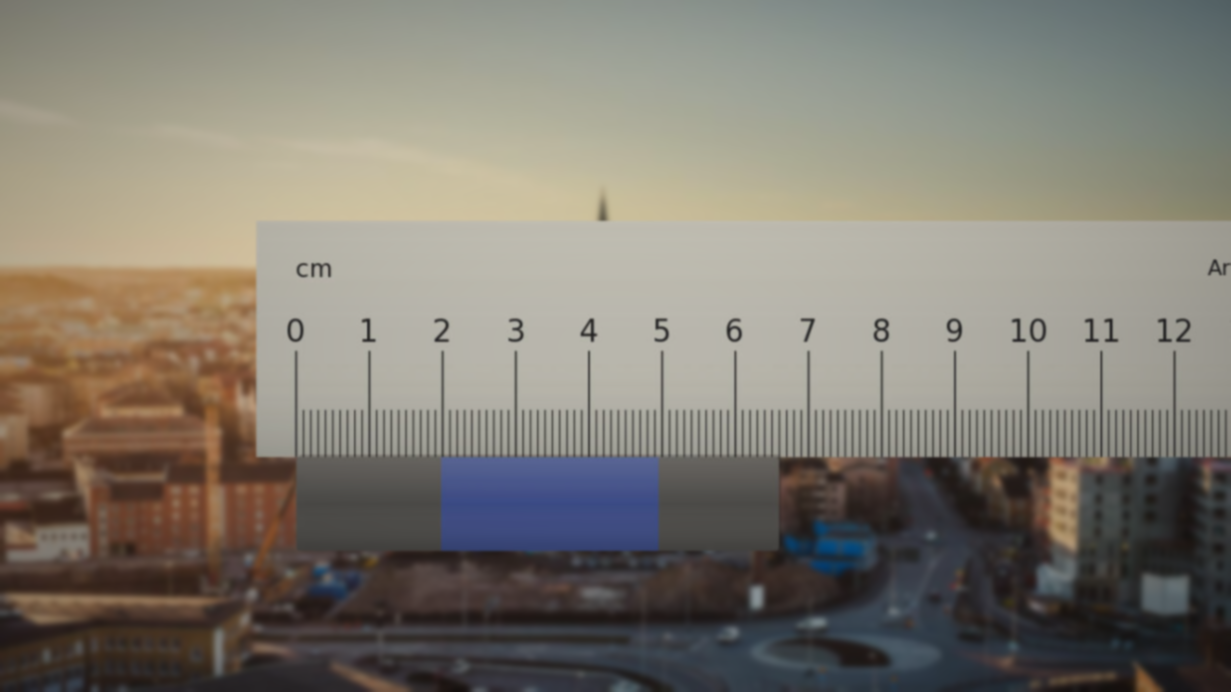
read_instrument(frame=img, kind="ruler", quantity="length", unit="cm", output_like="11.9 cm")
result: 6.6 cm
